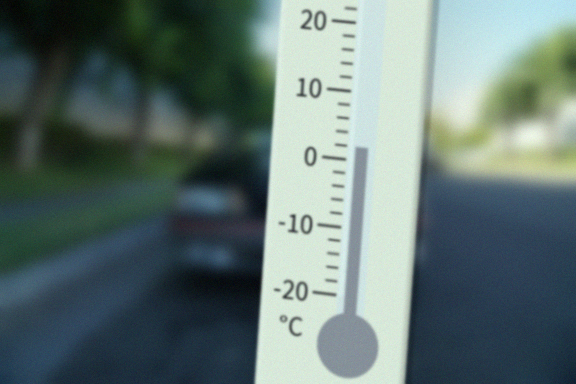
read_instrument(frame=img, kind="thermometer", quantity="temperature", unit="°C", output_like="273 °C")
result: 2 °C
